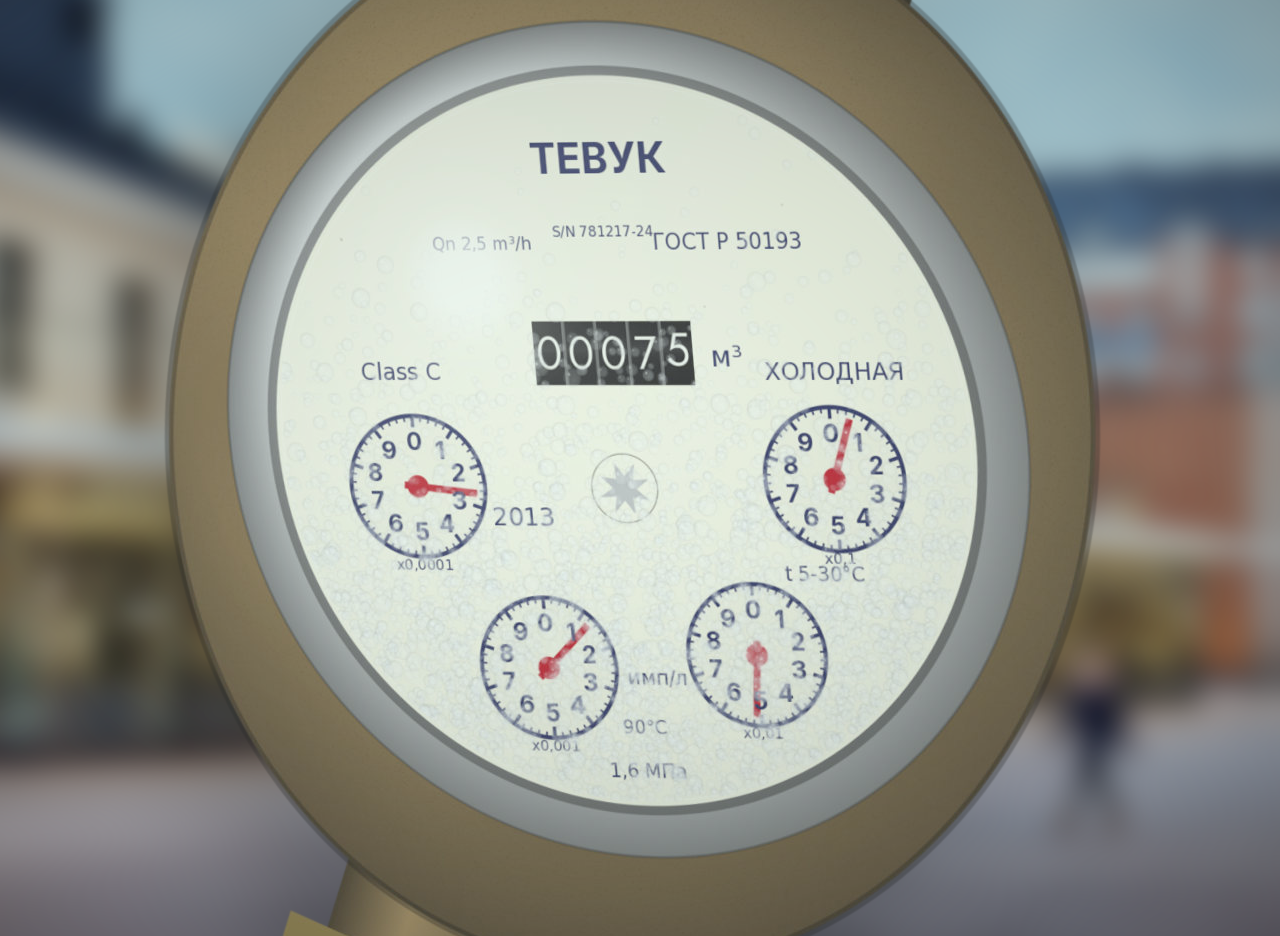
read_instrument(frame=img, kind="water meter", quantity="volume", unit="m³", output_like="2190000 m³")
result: 75.0512 m³
